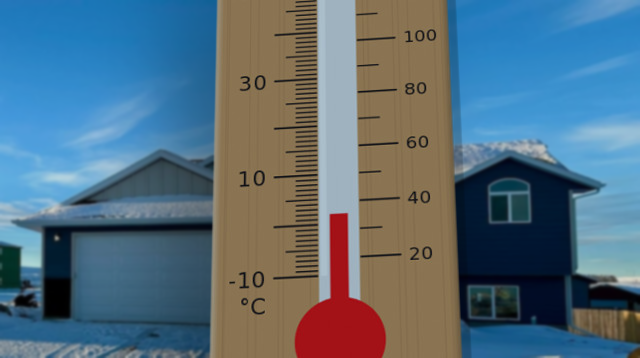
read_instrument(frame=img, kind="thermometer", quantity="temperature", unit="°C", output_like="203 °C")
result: 2 °C
